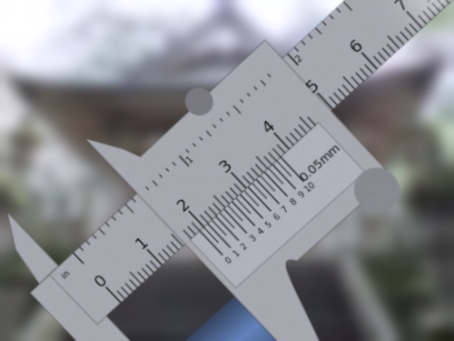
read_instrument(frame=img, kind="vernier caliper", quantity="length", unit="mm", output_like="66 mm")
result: 19.0 mm
